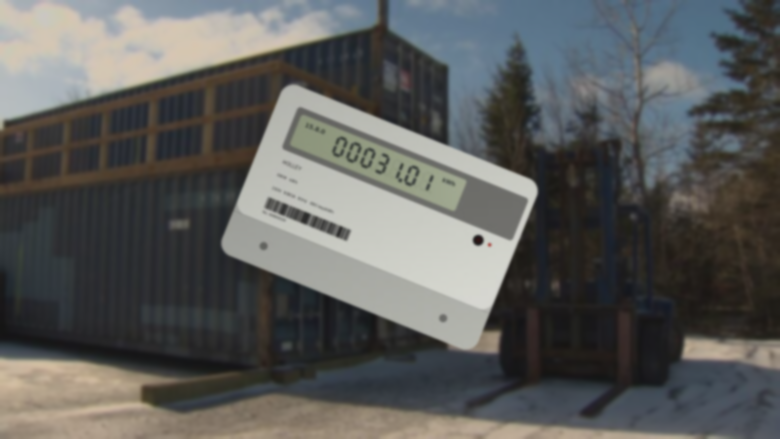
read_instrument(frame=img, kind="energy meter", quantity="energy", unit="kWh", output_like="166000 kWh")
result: 31.01 kWh
